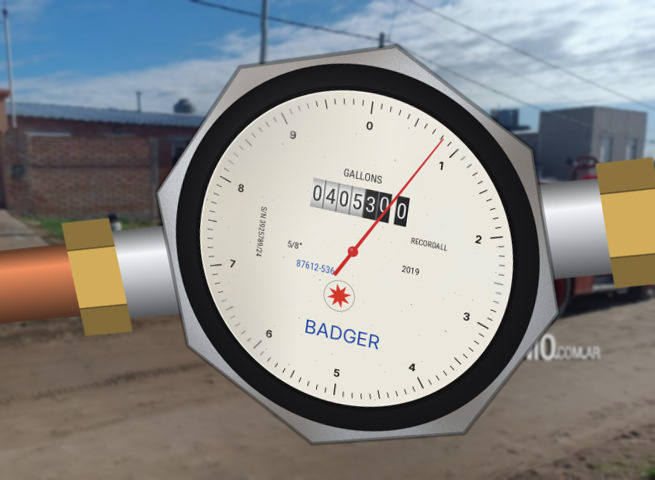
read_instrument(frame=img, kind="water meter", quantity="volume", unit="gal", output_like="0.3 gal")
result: 405300.8 gal
